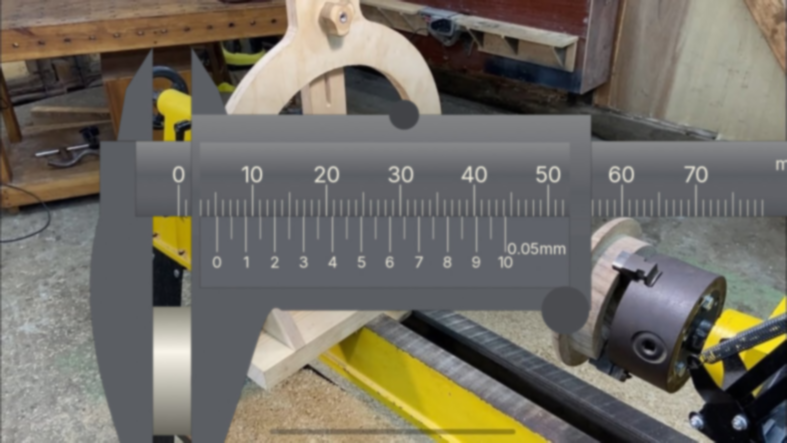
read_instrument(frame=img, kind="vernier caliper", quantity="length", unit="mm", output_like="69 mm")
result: 5.2 mm
